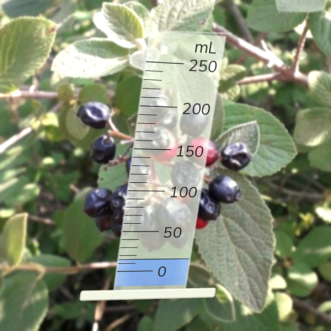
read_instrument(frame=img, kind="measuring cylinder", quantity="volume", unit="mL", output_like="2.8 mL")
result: 15 mL
